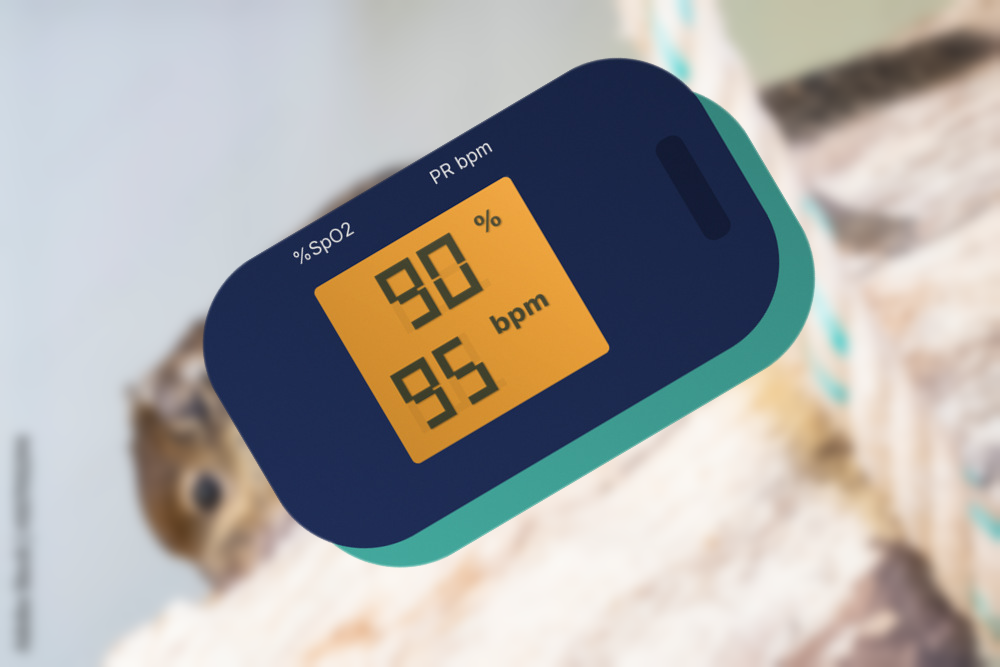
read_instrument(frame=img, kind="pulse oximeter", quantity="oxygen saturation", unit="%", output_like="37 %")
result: 90 %
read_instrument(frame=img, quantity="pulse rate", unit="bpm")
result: 95 bpm
